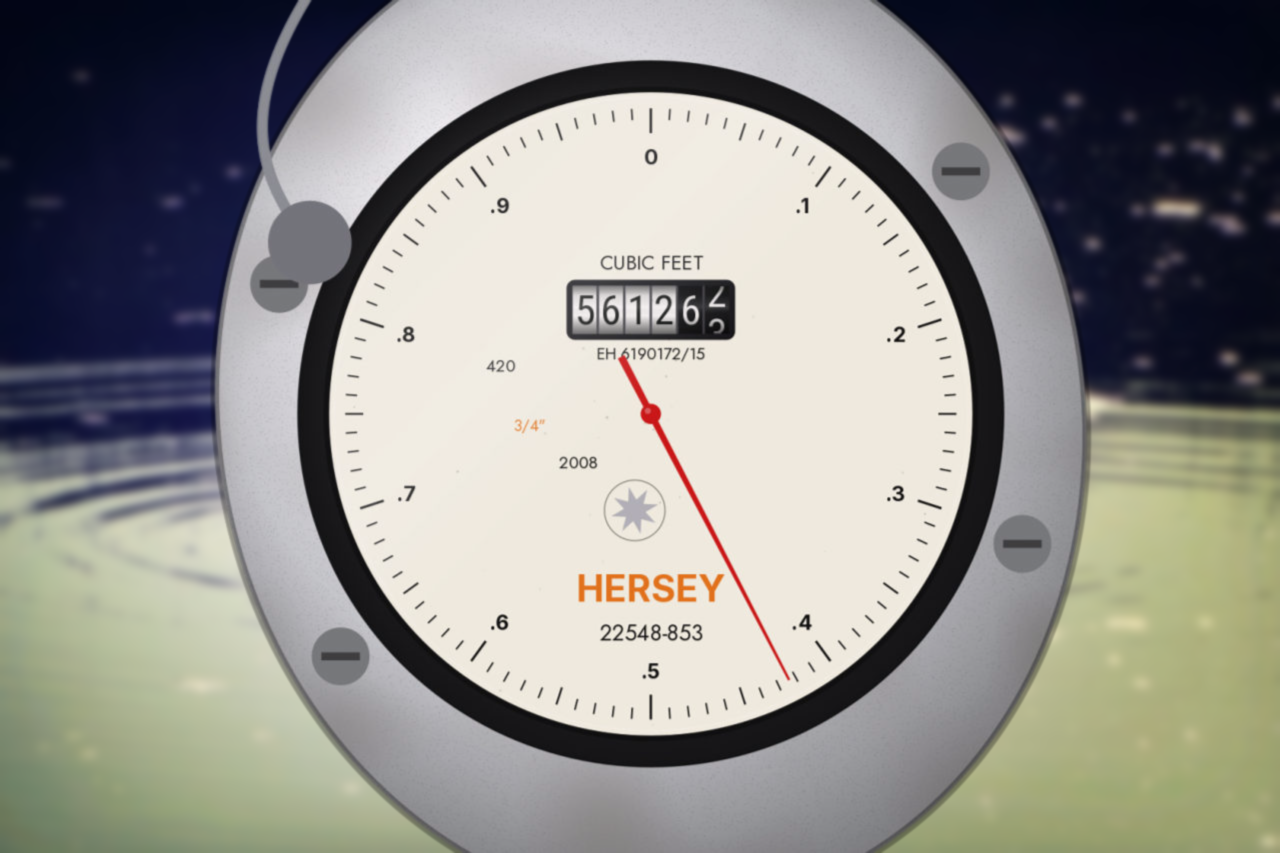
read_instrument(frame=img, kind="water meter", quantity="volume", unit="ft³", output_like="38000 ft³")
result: 561262.42 ft³
